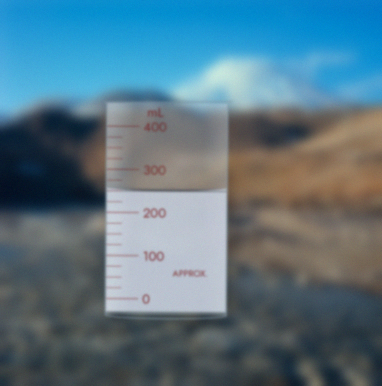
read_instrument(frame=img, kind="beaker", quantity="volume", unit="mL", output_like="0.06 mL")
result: 250 mL
